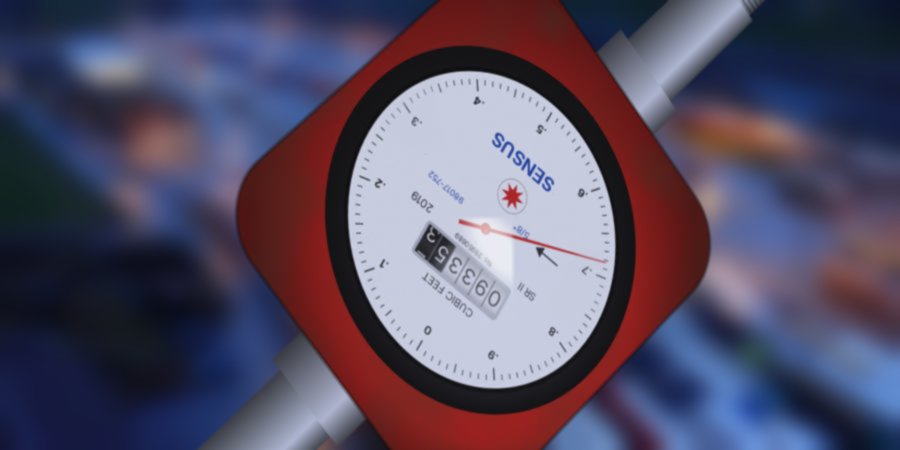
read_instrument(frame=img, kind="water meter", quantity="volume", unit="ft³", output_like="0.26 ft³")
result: 93352.68 ft³
